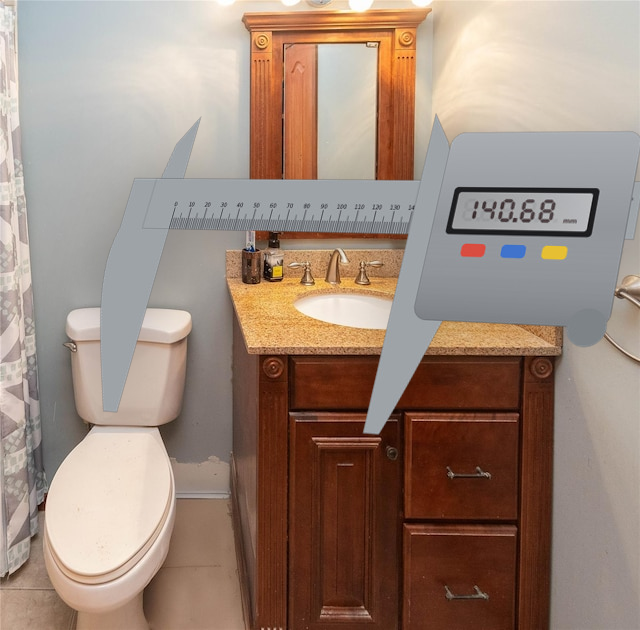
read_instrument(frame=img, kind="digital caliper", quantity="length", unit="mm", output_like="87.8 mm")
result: 140.68 mm
